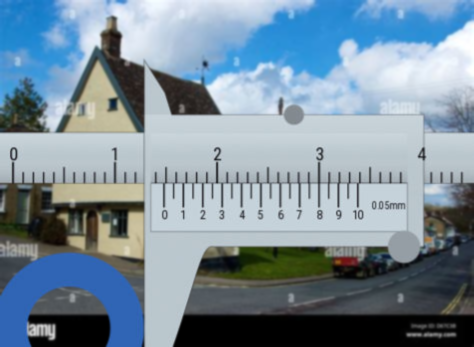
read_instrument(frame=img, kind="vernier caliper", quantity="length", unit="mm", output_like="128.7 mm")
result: 14.8 mm
